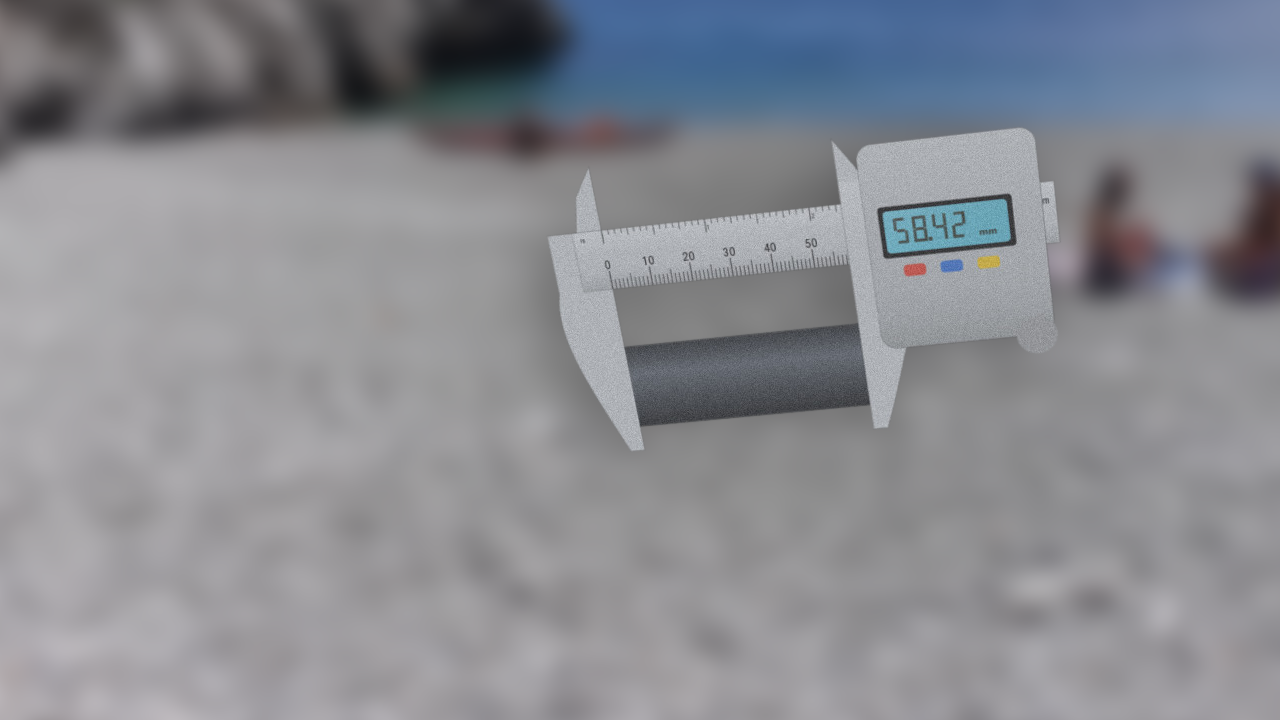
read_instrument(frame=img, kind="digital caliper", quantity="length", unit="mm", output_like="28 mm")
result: 58.42 mm
